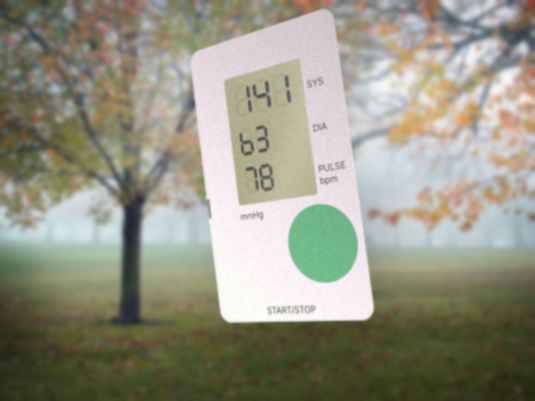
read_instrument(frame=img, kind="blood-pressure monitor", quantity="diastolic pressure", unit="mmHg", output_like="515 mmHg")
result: 63 mmHg
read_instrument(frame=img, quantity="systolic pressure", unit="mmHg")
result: 141 mmHg
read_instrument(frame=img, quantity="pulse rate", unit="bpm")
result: 78 bpm
